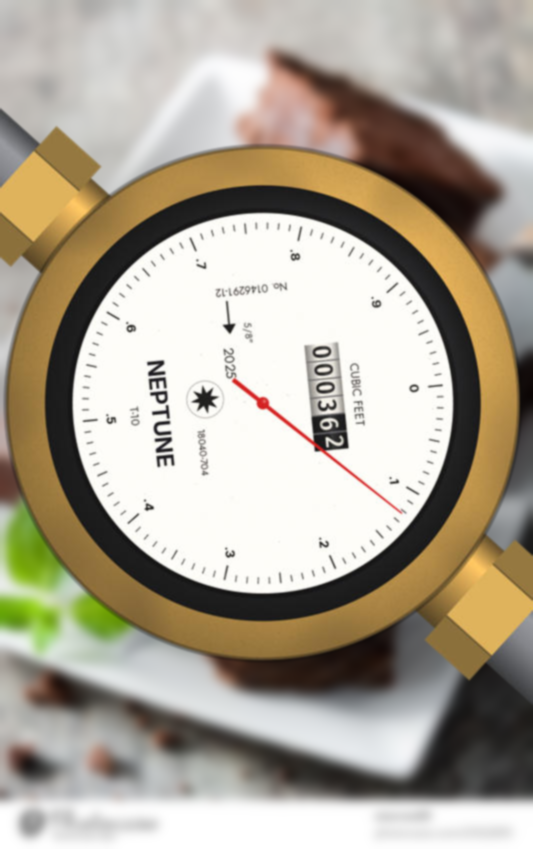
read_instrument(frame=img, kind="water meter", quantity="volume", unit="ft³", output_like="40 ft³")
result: 362.12 ft³
